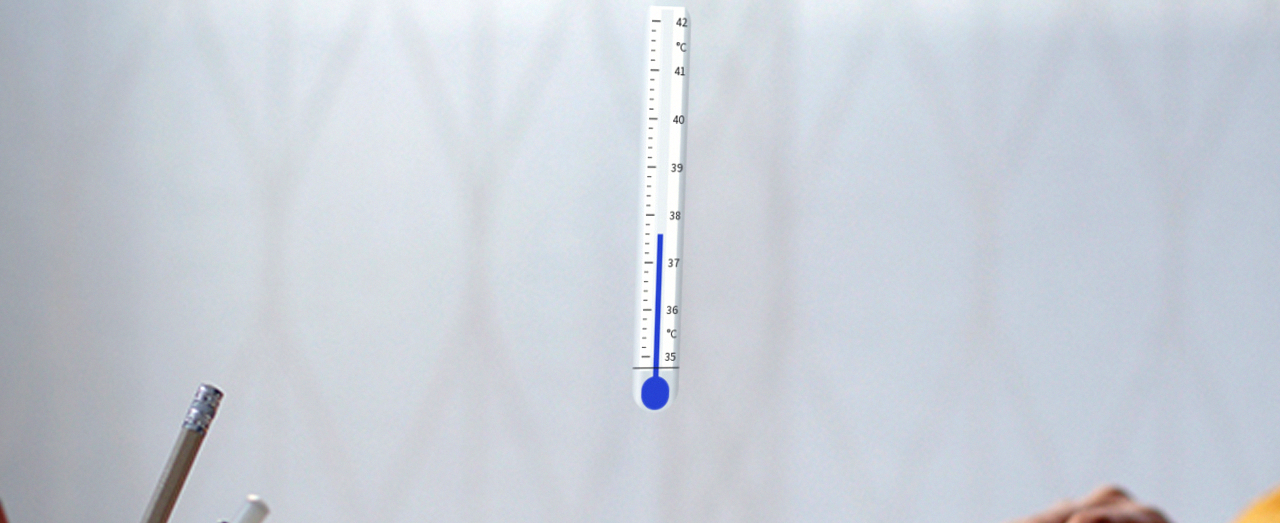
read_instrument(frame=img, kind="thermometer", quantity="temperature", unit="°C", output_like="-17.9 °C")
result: 37.6 °C
